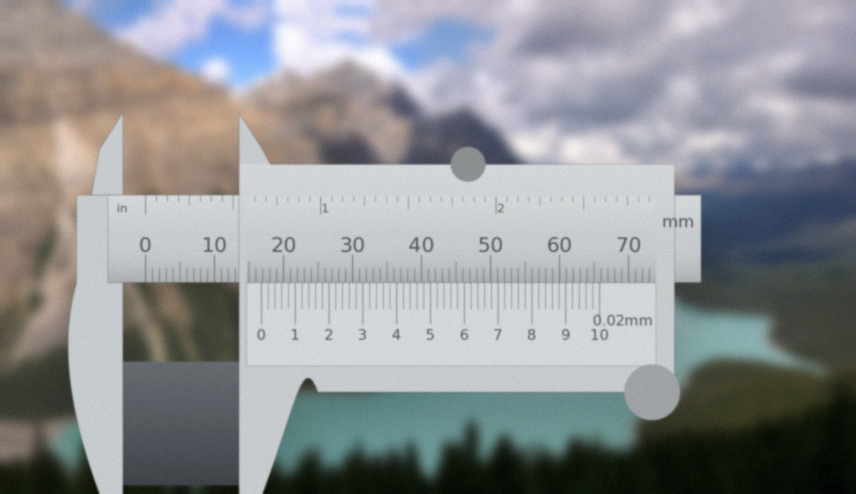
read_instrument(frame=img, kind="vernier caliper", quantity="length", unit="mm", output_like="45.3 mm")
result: 16.8 mm
